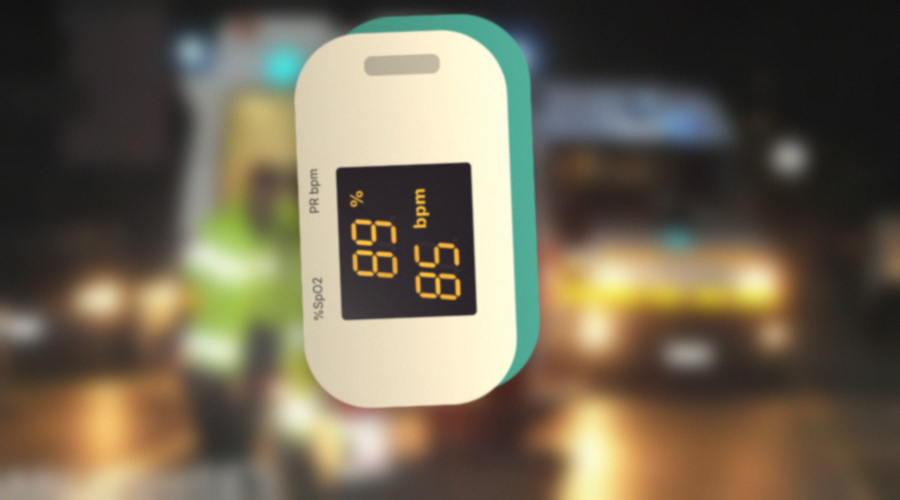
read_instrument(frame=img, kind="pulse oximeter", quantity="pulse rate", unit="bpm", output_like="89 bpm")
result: 85 bpm
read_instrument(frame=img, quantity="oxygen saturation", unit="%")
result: 89 %
